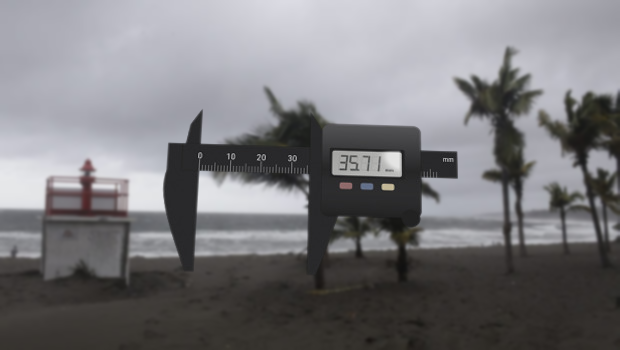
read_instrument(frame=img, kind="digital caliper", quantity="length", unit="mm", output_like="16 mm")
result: 35.71 mm
